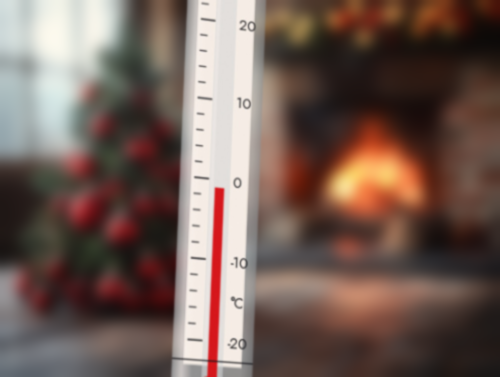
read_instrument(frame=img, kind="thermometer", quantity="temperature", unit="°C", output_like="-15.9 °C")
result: -1 °C
